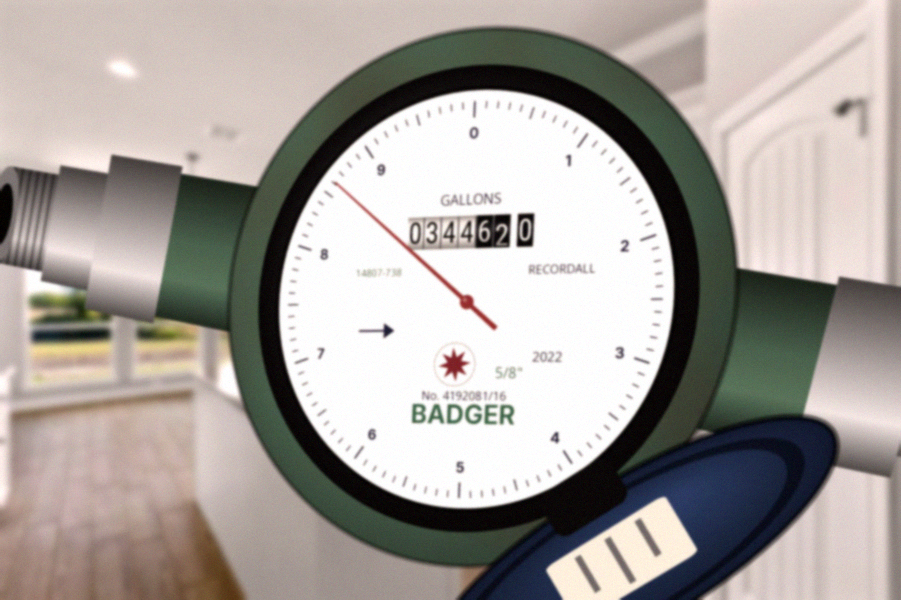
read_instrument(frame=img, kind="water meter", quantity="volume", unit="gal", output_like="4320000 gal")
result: 344618.6 gal
